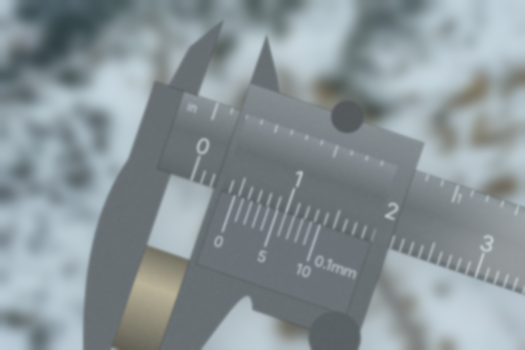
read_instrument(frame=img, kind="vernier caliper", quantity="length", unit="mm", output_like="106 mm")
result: 4.6 mm
